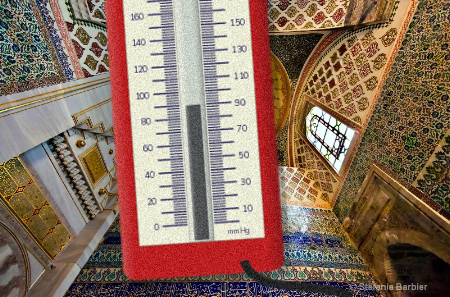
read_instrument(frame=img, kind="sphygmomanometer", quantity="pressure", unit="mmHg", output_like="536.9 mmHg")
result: 90 mmHg
